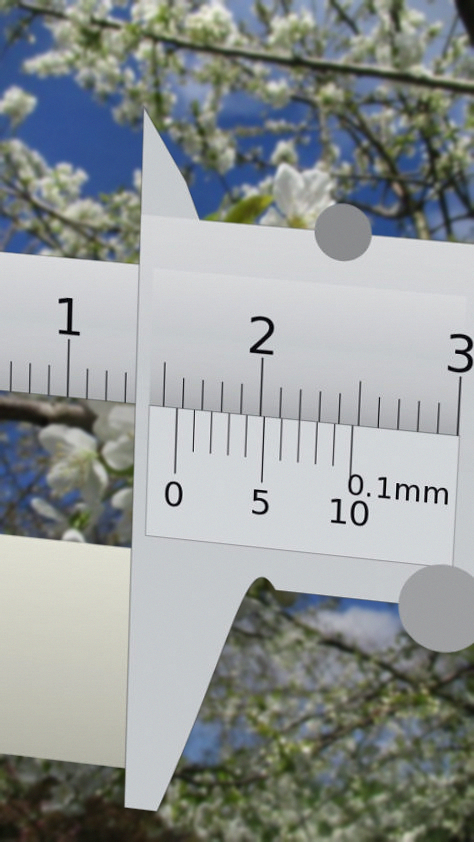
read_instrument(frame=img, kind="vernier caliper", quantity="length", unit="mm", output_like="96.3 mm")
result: 15.7 mm
